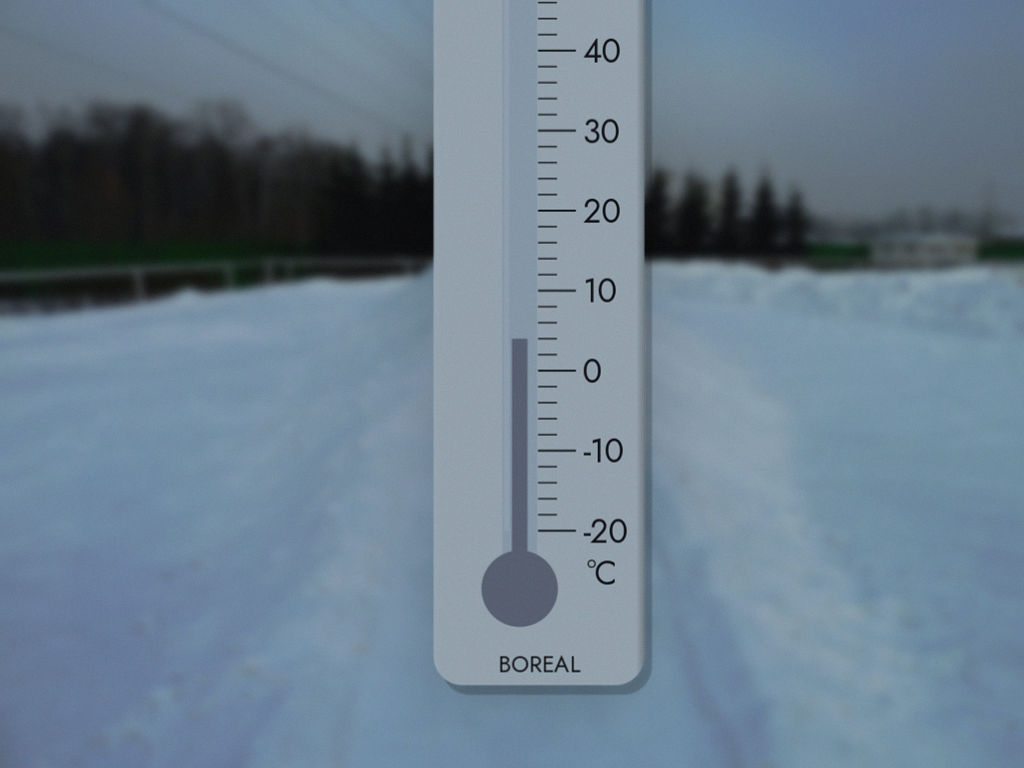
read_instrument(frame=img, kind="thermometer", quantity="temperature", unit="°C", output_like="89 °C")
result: 4 °C
